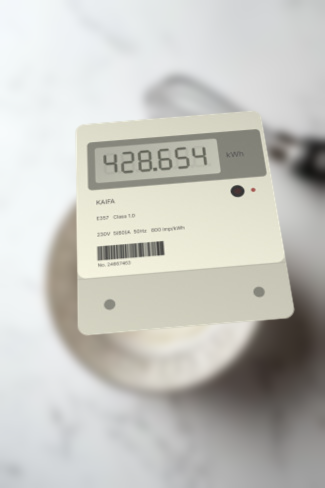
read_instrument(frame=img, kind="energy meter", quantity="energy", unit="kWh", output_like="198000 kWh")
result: 428.654 kWh
